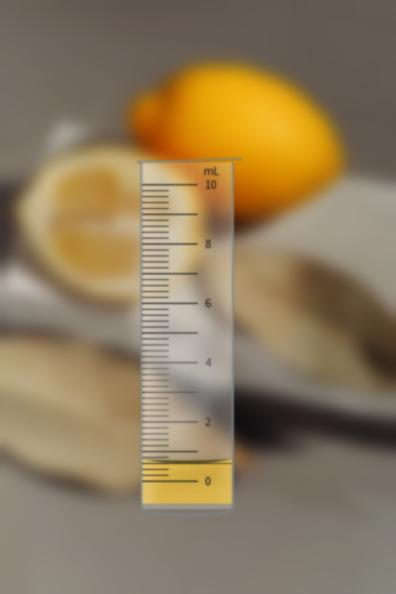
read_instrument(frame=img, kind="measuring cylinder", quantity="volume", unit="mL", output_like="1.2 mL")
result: 0.6 mL
